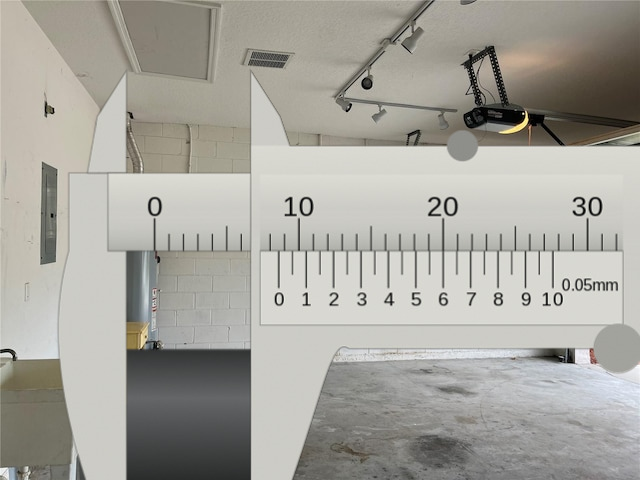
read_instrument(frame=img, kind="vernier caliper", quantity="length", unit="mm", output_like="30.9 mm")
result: 8.6 mm
